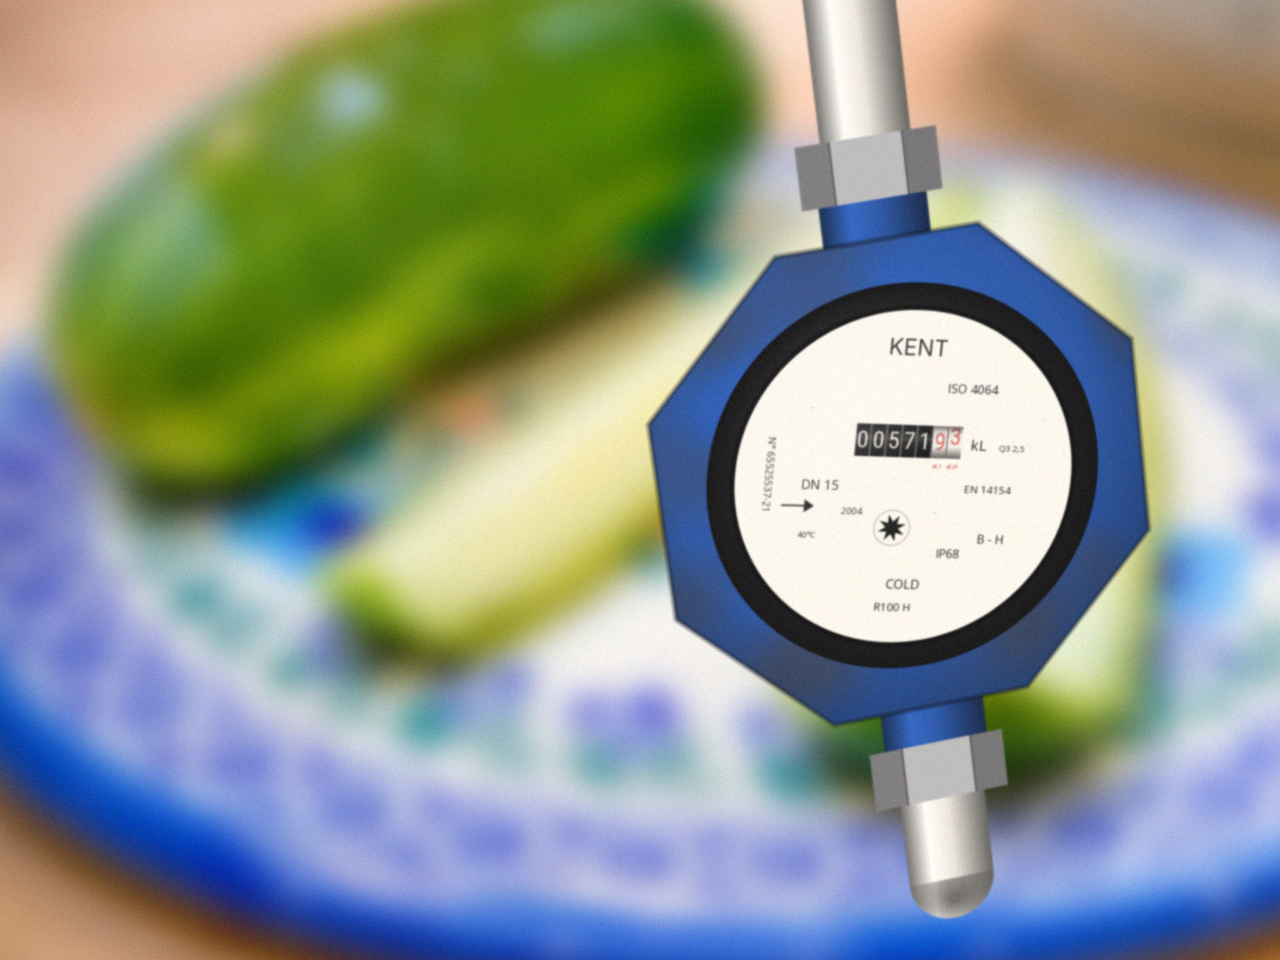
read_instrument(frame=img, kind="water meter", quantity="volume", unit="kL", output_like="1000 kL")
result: 571.93 kL
